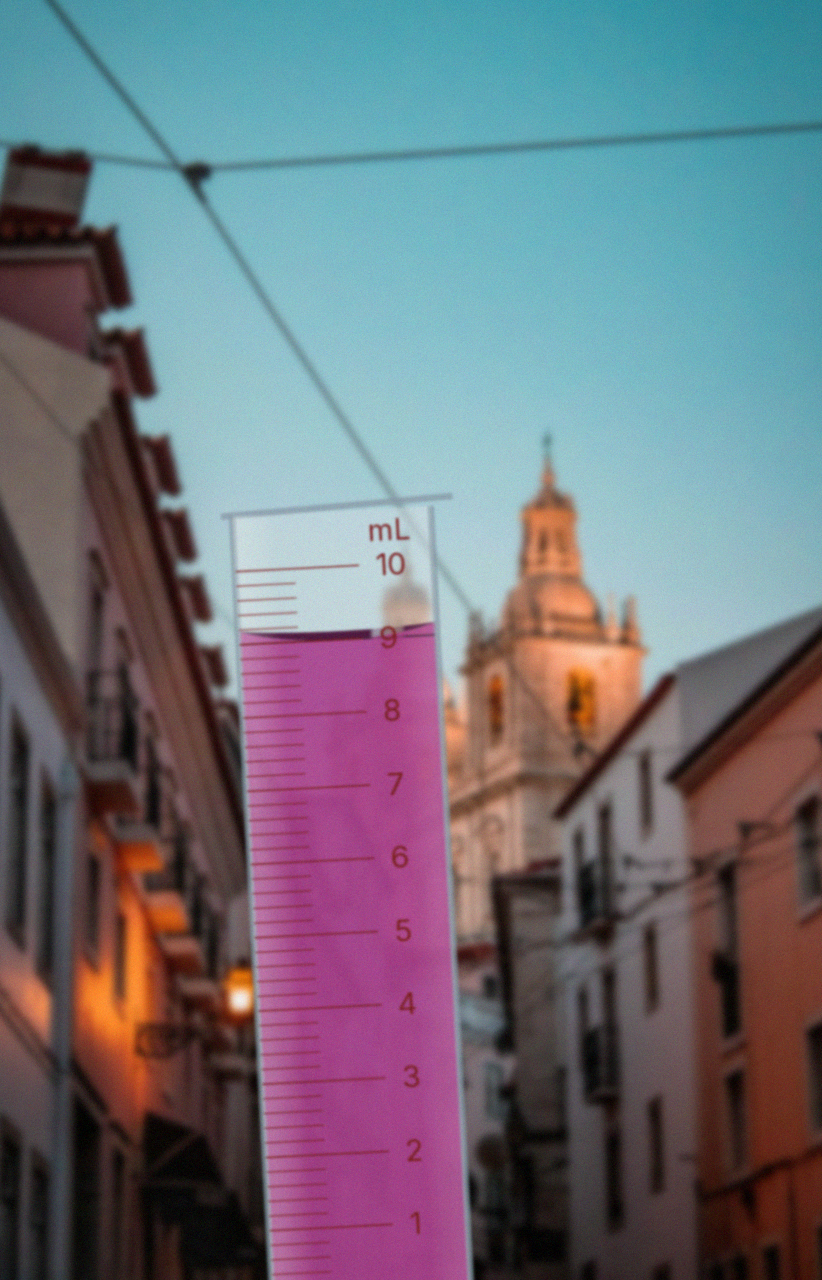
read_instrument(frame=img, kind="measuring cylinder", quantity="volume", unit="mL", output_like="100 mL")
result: 9 mL
